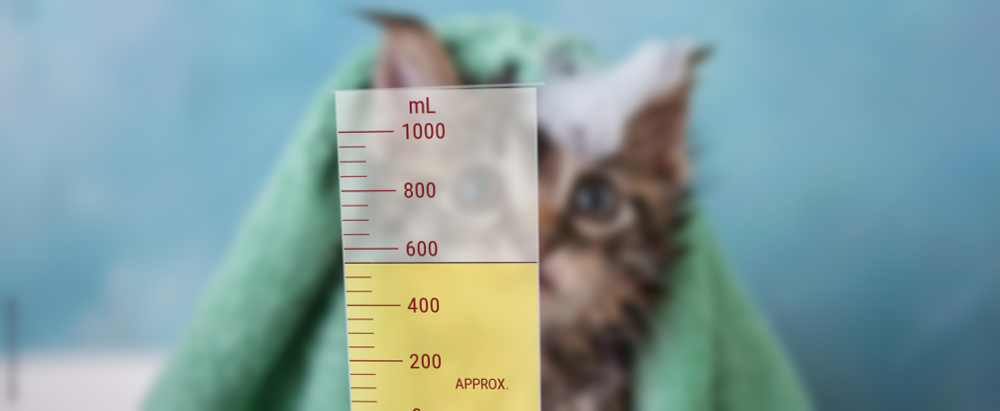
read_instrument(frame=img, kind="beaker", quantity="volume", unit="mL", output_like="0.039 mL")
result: 550 mL
